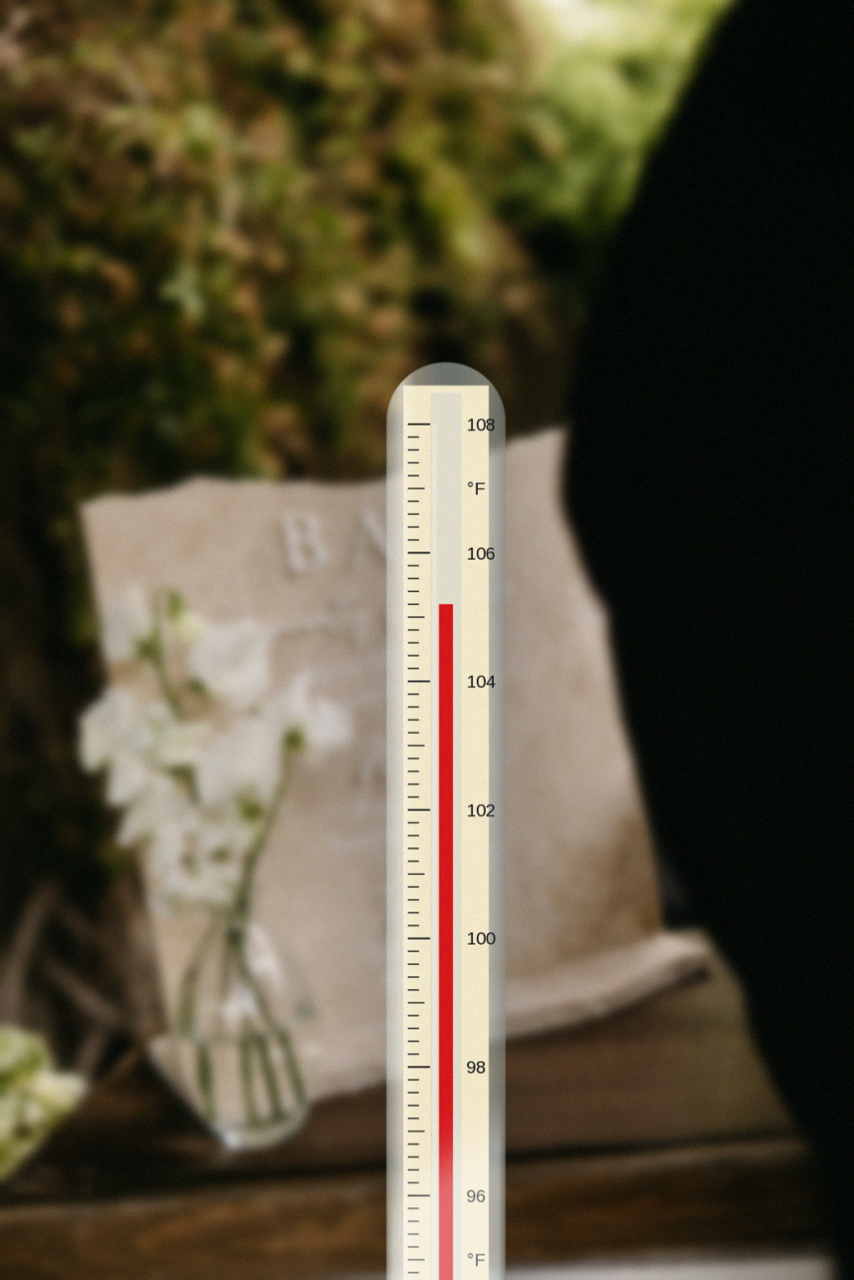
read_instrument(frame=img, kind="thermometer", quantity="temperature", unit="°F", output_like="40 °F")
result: 105.2 °F
